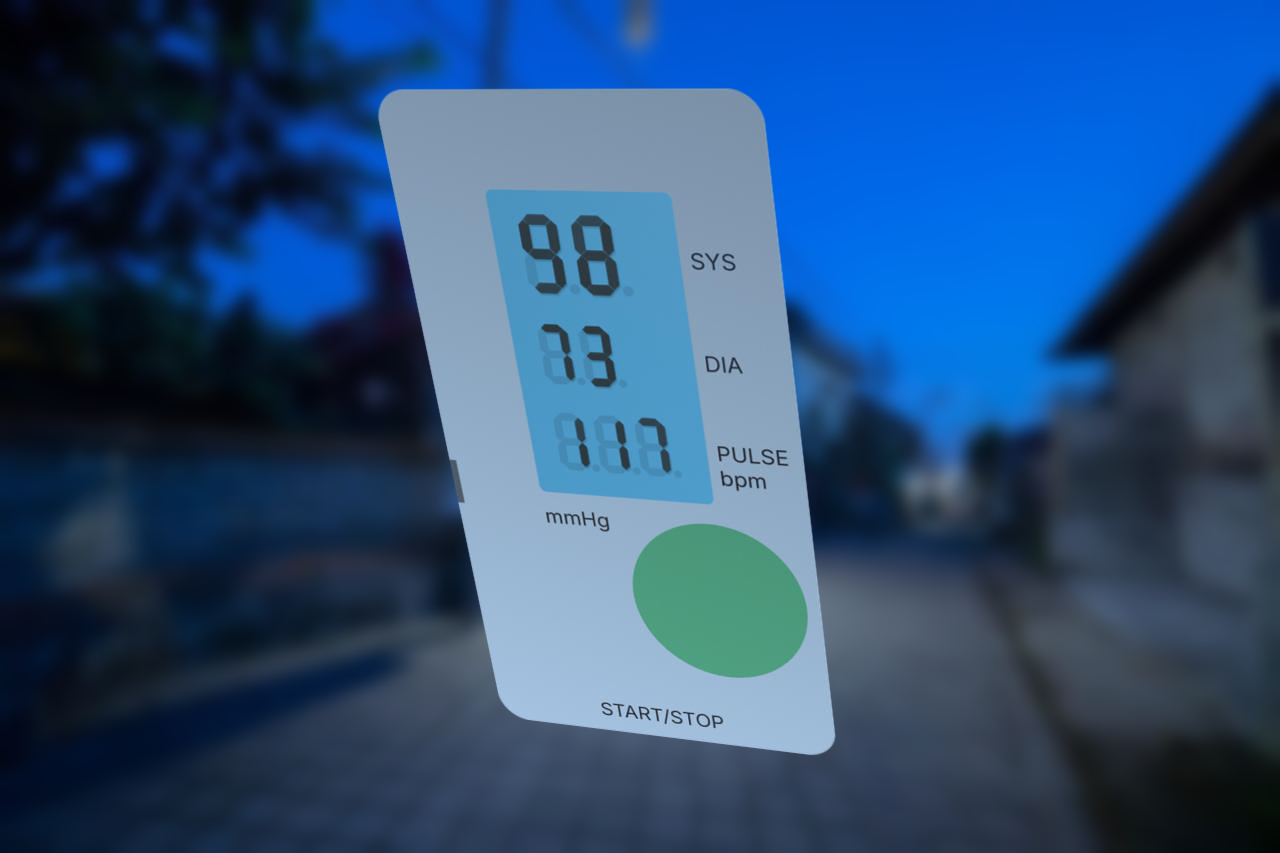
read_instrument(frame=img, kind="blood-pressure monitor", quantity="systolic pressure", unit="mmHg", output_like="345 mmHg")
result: 98 mmHg
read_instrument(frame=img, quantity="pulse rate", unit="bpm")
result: 117 bpm
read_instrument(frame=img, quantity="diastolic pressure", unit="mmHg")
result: 73 mmHg
